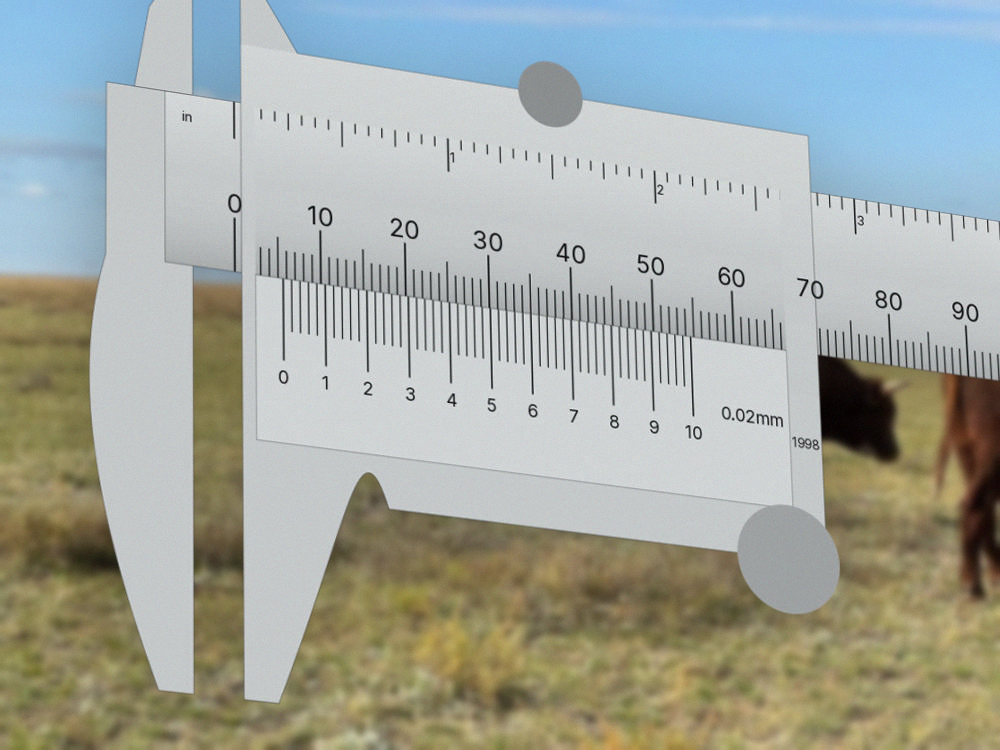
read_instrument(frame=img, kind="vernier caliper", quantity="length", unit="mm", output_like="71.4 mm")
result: 5.6 mm
